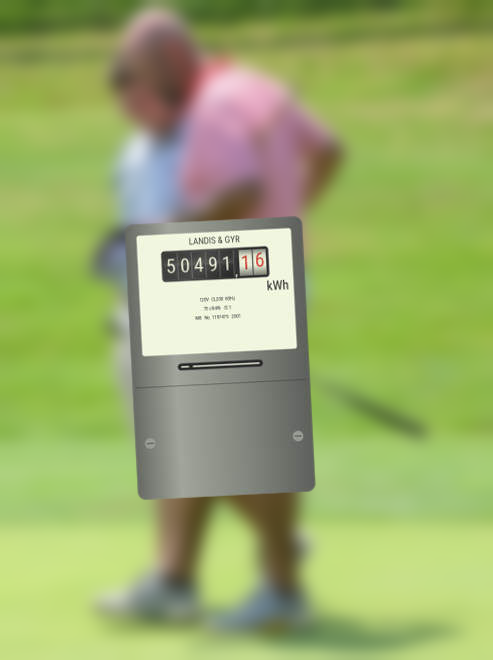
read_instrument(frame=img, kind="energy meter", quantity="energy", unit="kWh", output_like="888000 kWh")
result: 50491.16 kWh
